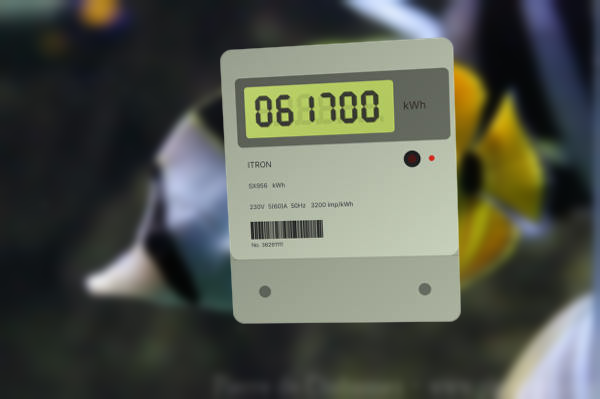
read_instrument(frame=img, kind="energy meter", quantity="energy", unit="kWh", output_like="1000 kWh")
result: 61700 kWh
